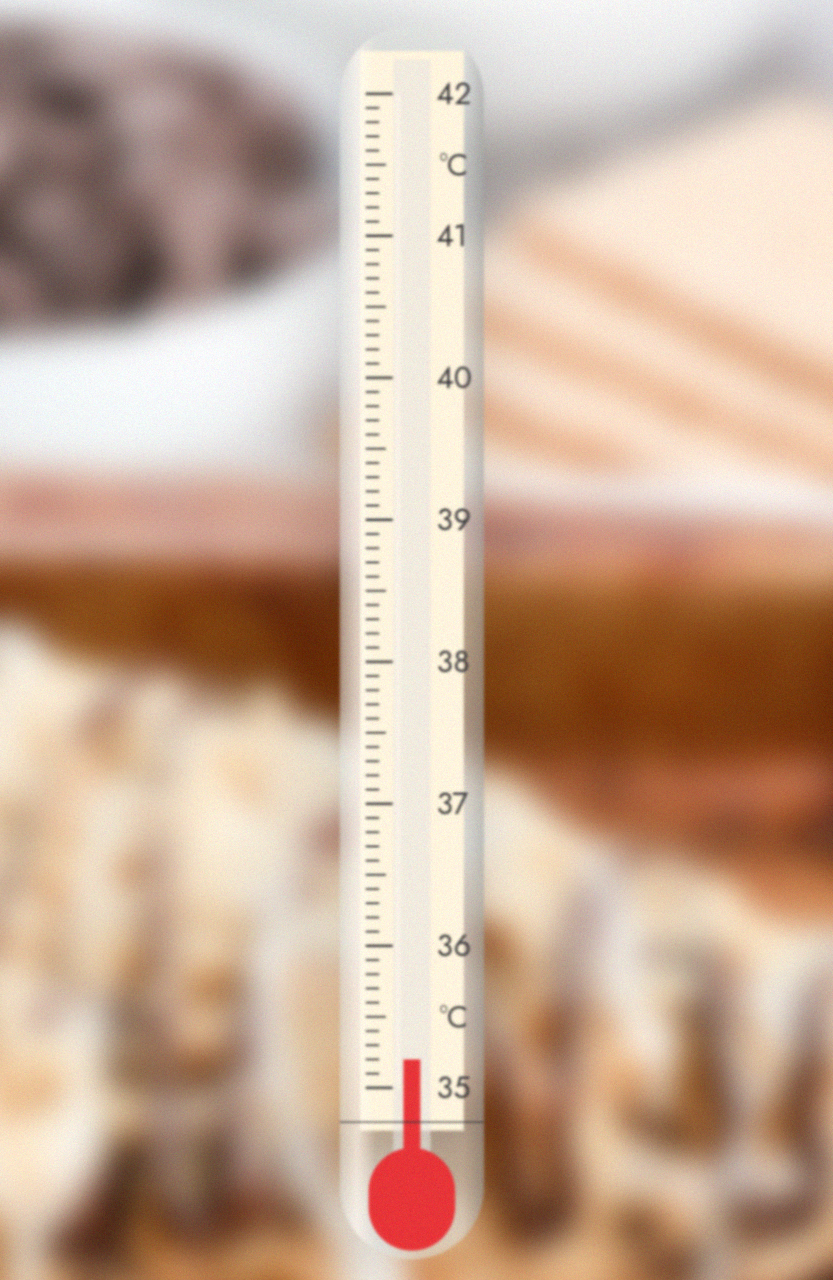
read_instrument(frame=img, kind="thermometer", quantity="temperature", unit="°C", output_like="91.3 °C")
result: 35.2 °C
